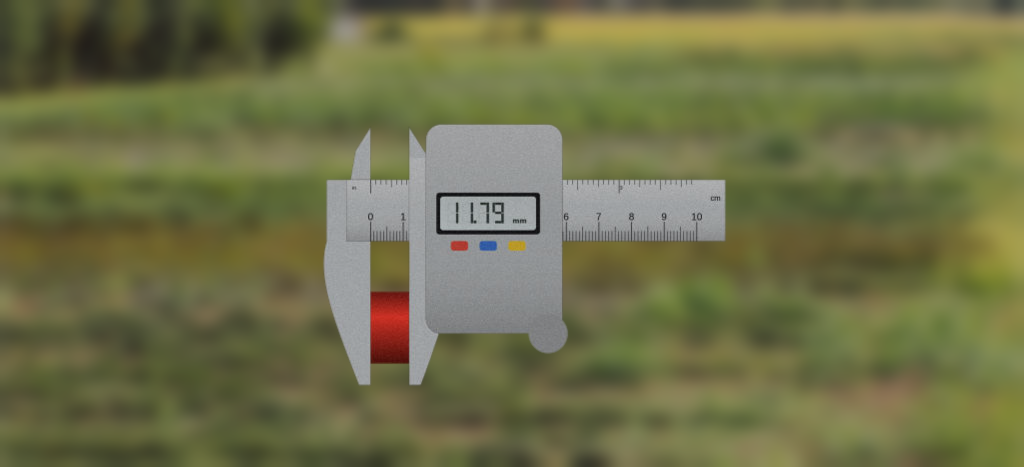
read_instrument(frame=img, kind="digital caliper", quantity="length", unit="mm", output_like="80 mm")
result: 11.79 mm
